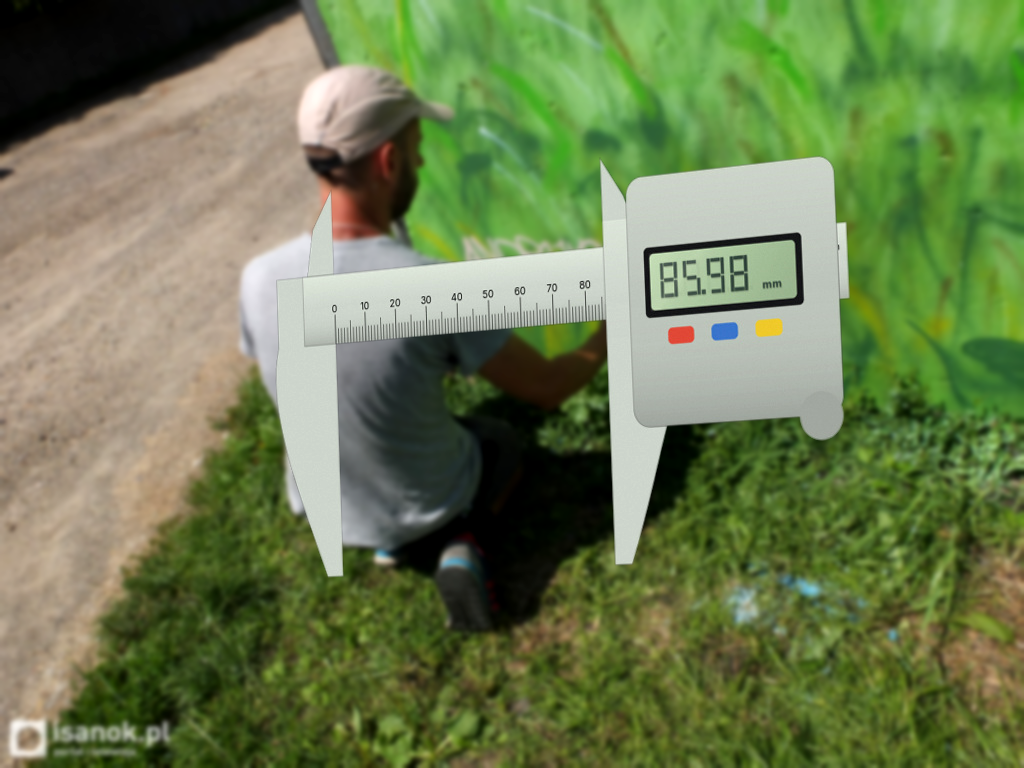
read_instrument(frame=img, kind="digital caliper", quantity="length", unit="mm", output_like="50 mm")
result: 85.98 mm
